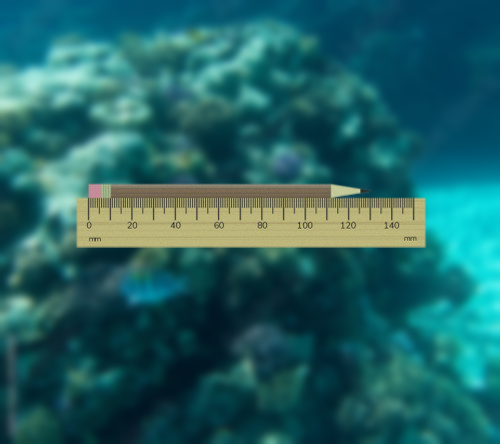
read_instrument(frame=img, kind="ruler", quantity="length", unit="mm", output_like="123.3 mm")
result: 130 mm
